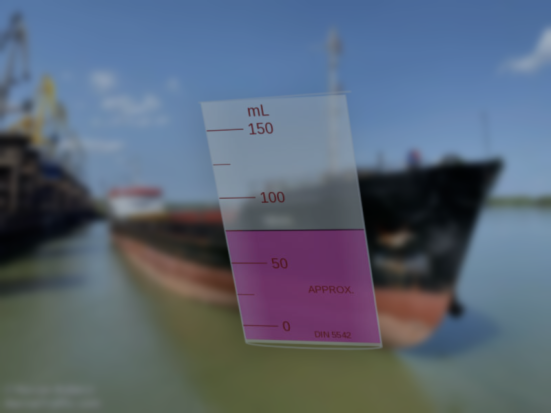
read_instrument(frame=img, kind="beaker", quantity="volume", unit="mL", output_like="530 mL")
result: 75 mL
